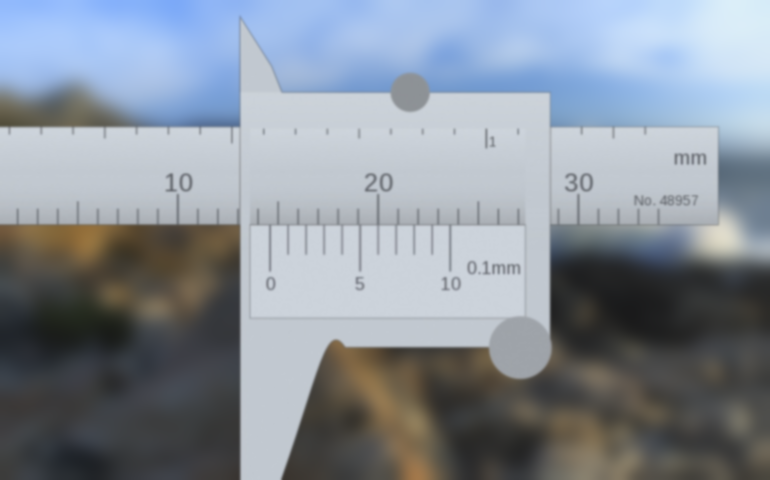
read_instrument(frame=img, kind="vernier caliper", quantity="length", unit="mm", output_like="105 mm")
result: 14.6 mm
